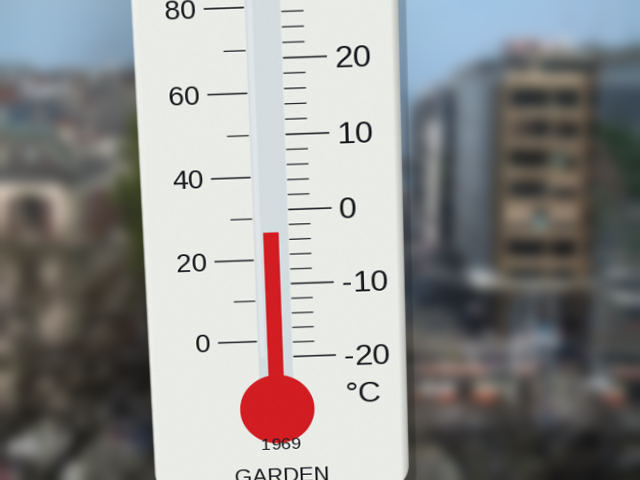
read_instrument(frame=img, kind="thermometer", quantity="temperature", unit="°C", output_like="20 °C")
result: -3 °C
